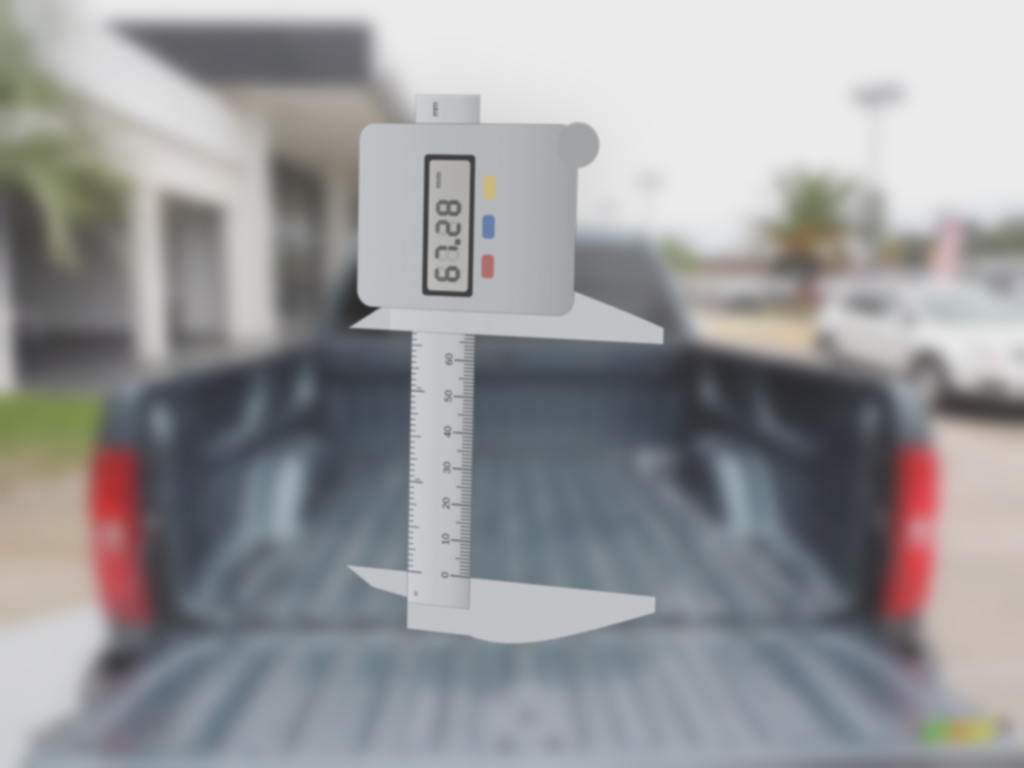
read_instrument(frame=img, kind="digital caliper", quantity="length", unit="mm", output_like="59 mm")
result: 67.28 mm
